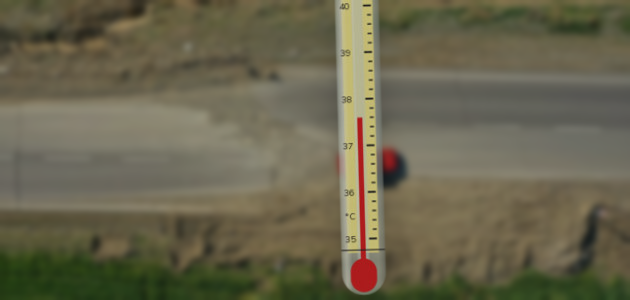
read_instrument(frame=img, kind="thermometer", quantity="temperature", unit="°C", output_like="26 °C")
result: 37.6 °C
